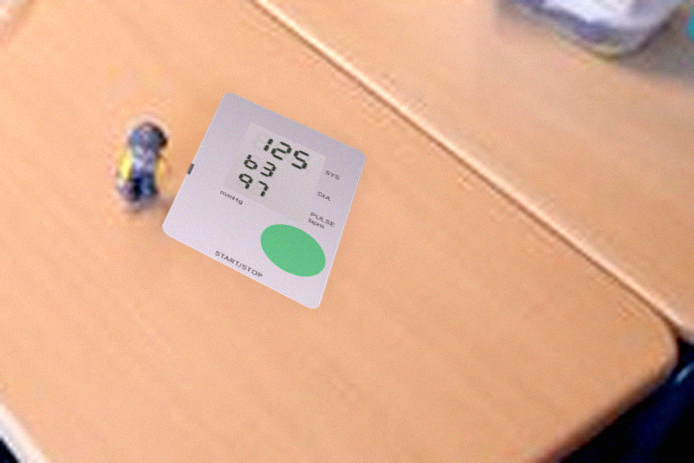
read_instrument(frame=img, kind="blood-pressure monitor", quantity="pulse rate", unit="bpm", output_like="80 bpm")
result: 97 bpm
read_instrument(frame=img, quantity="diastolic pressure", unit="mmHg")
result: 63 mmHg
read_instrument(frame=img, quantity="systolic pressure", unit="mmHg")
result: 125 mmHg
